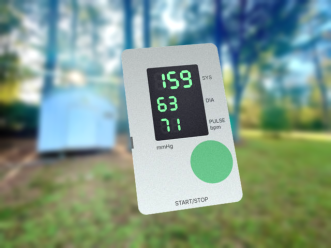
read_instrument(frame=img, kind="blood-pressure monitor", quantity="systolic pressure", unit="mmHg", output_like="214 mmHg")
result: 159 mmHg
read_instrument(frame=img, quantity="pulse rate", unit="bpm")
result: 71 bpm
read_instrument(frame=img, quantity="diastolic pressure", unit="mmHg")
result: 63 mmHg
